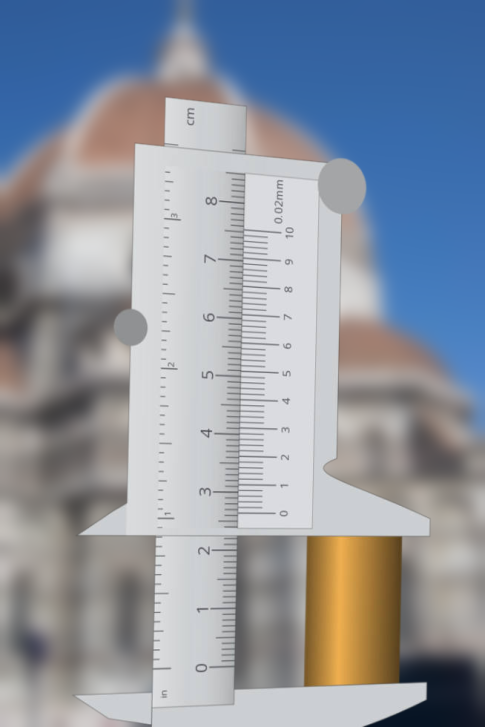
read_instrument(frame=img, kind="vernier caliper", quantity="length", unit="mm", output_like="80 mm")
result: 26.4 mm
